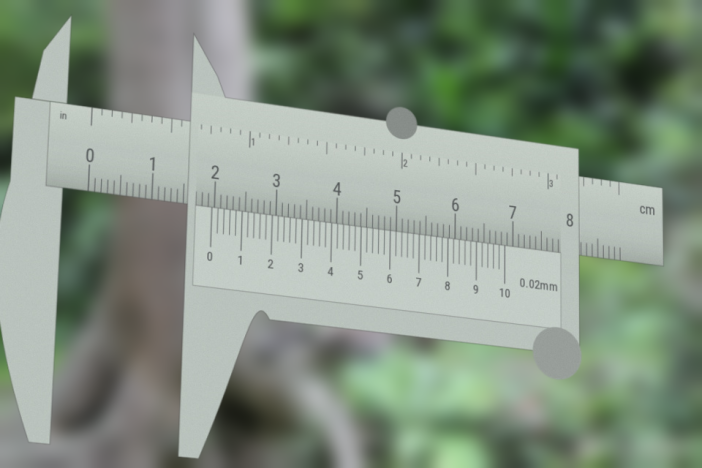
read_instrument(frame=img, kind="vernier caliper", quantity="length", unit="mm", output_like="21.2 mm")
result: 19.6 mm
